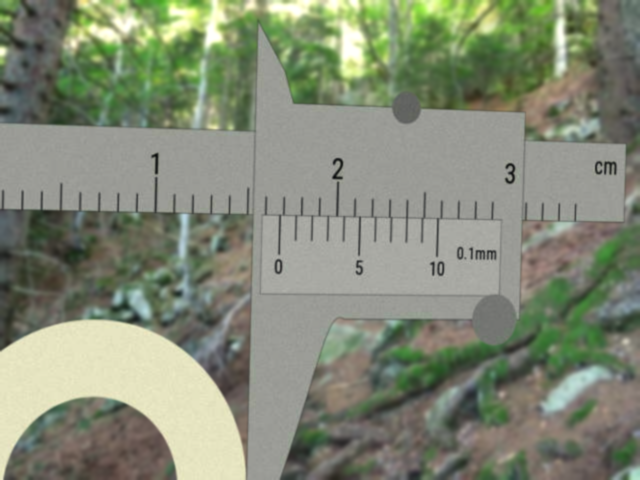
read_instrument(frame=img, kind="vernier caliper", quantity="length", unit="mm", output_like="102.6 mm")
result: 16.8 mm
